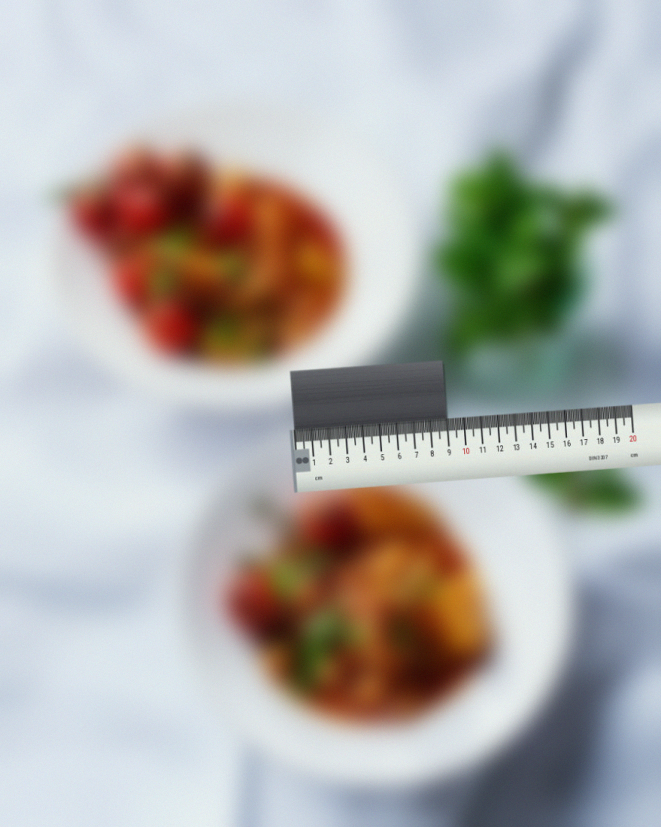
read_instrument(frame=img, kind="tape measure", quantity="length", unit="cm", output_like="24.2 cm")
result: 9 cm
